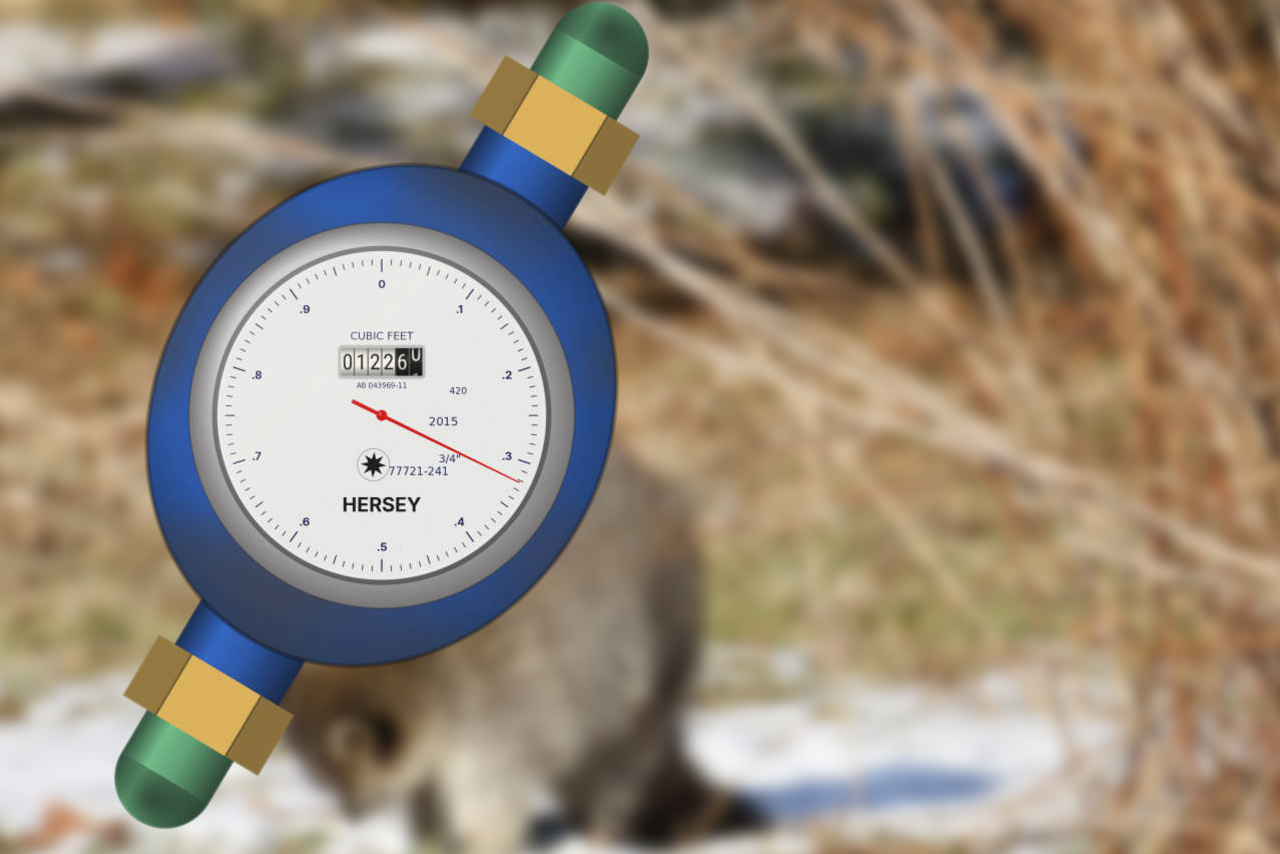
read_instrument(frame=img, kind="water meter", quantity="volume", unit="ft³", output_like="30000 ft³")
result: 12260.32 ft³
